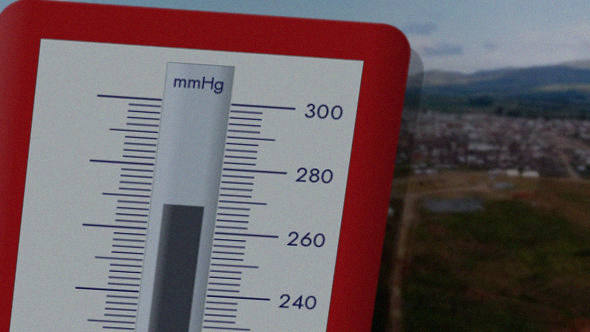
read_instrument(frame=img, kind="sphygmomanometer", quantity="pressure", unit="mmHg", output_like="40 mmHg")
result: 268 mmHg
